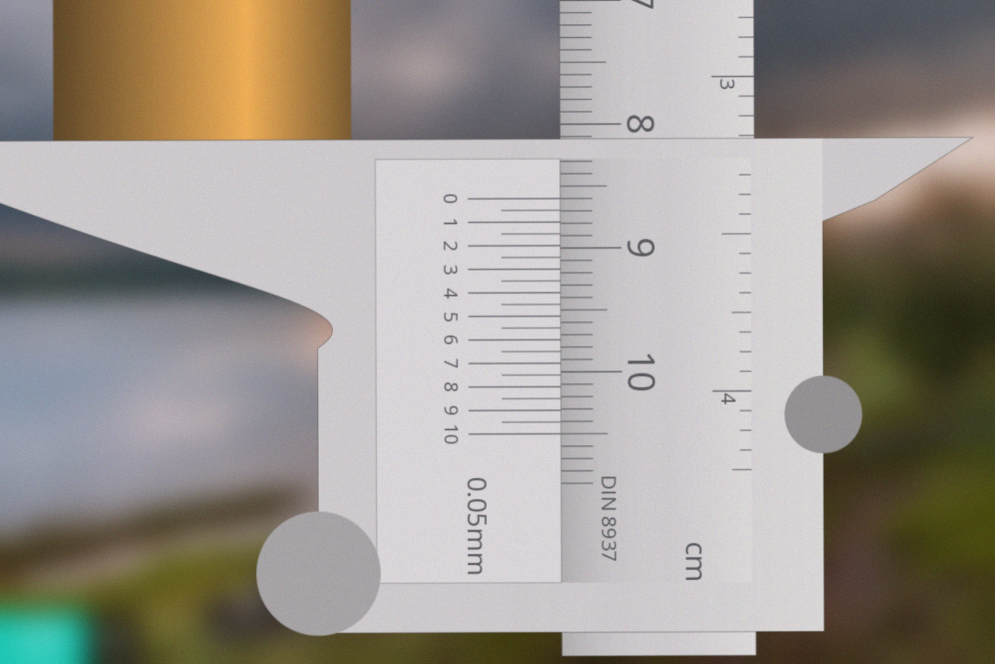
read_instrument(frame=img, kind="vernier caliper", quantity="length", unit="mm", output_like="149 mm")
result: 86.0 mm
